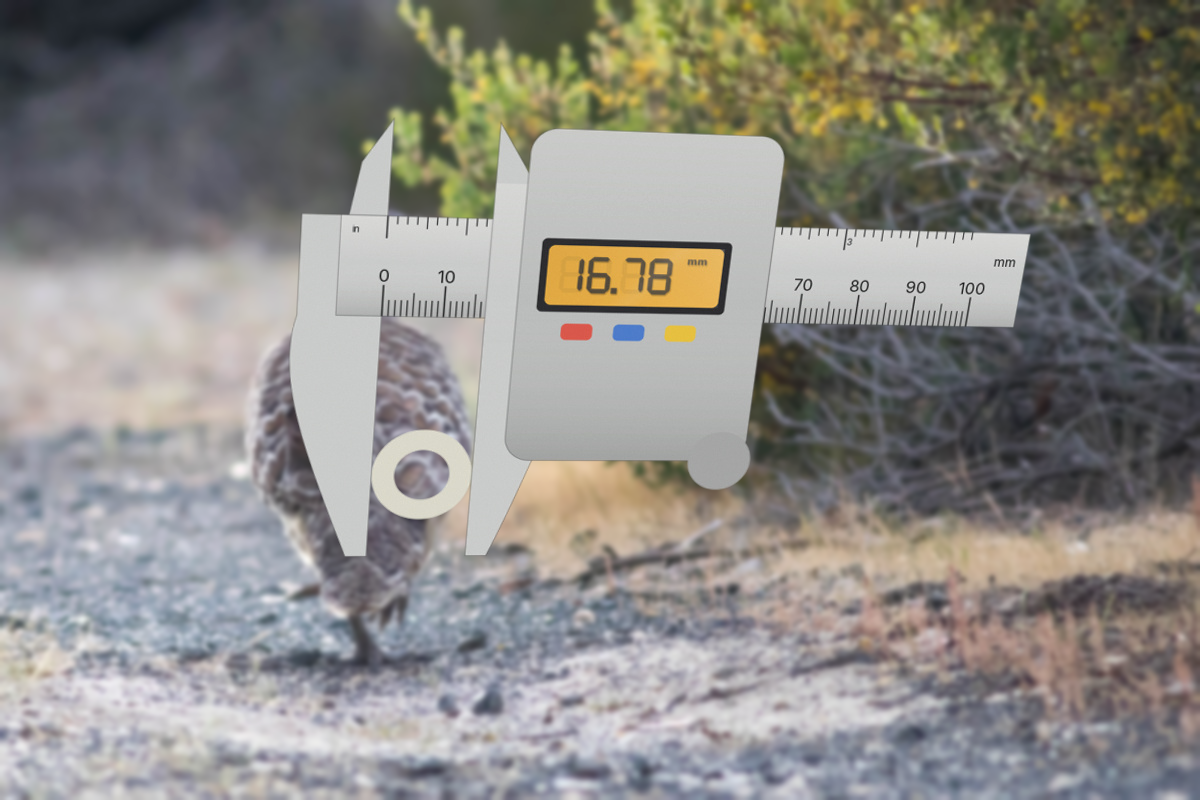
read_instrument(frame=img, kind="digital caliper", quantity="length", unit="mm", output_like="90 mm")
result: 16.78 mm
